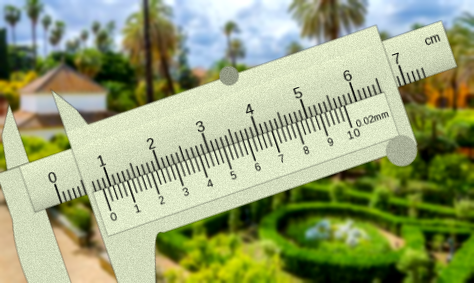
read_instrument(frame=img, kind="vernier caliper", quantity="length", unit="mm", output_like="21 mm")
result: 8.5 mm
